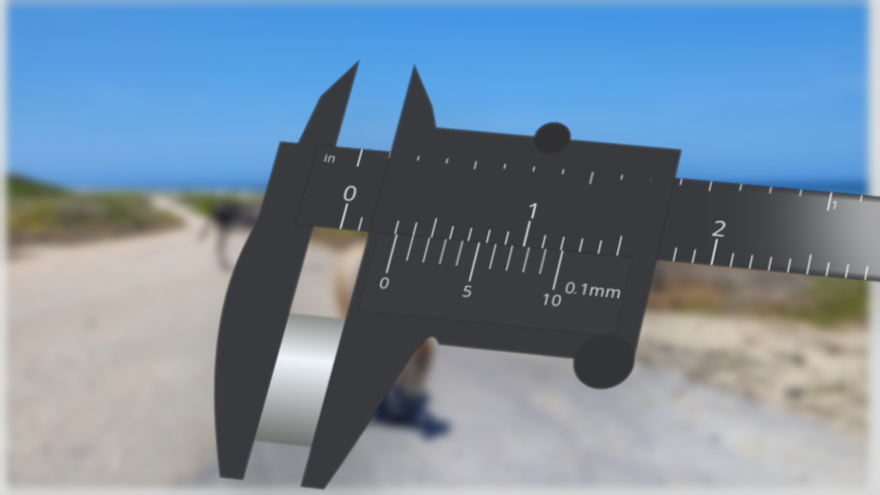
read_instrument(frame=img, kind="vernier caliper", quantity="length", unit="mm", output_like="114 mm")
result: 3.1 mm
